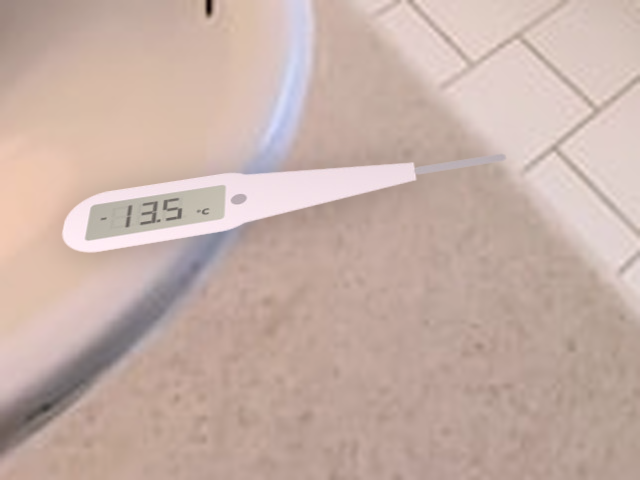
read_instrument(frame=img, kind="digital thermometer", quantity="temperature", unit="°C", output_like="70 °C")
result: -13.5 °C
